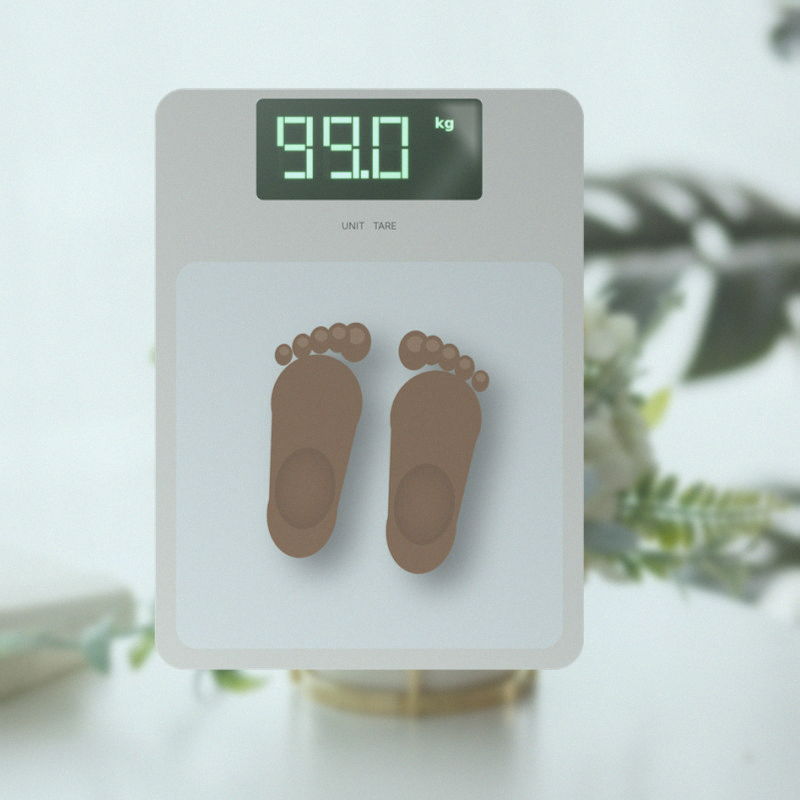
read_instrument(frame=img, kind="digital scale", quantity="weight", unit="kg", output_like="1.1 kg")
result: 99.0 kg
